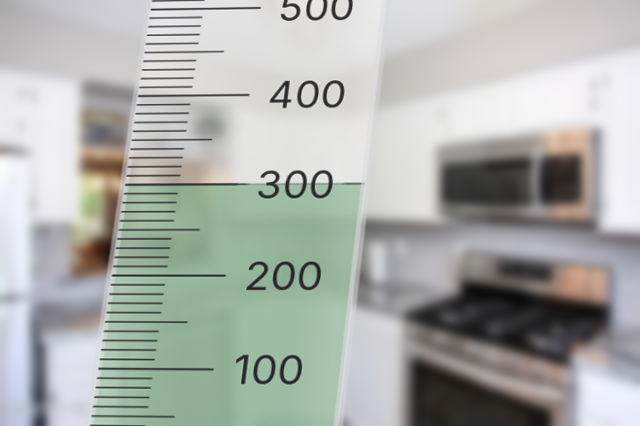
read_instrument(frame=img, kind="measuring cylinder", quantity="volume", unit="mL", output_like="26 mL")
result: 300 mL
